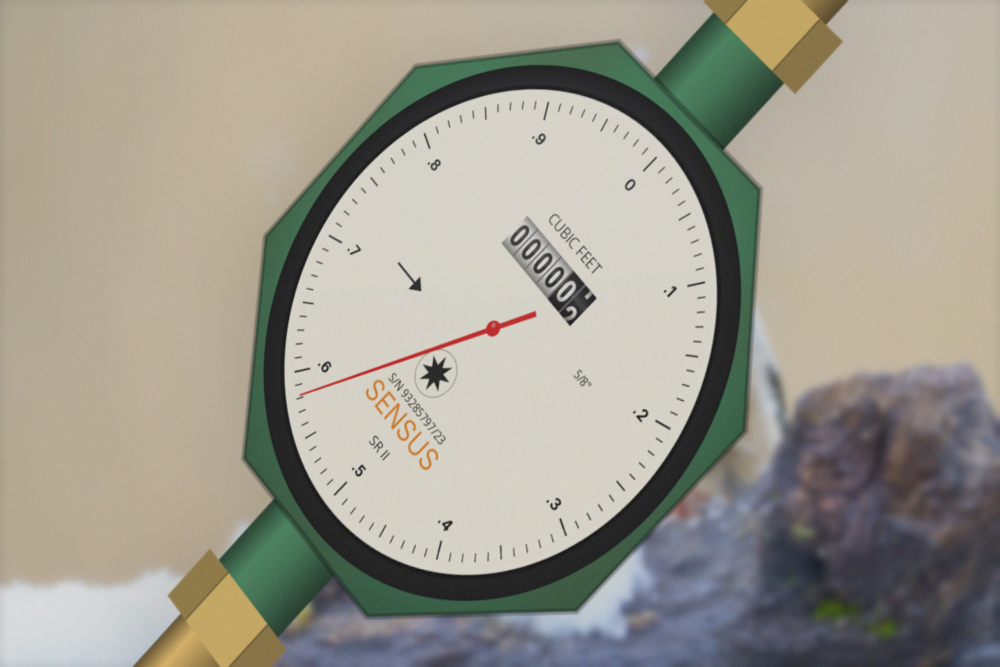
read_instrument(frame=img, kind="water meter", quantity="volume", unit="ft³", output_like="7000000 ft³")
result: 1.58 ft³
